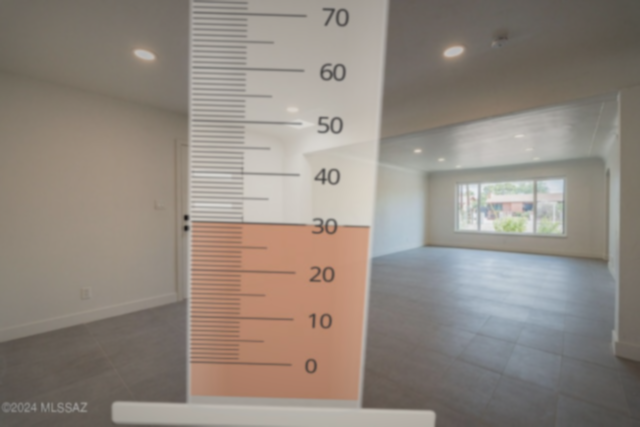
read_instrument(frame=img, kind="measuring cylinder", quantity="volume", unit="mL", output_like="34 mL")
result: 30 mL
